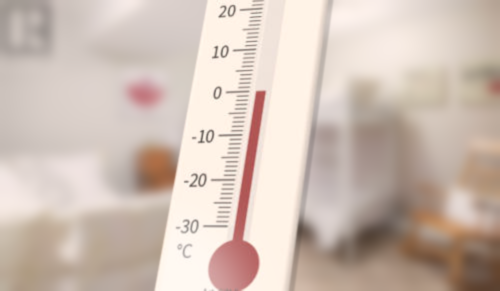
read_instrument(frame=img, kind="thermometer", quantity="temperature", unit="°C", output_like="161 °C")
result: 0 °C
